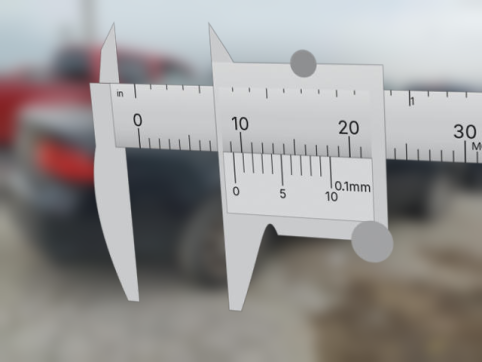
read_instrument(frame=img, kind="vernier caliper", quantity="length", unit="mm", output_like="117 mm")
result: 9.2 mm
